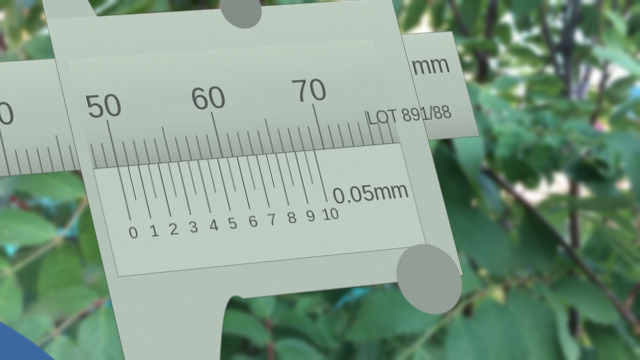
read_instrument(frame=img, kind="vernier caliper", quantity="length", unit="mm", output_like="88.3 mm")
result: 50.0 mm
